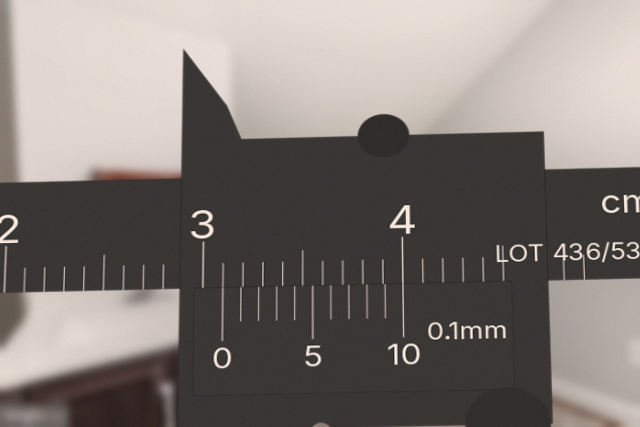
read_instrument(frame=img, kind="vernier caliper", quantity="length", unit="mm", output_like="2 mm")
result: 31.0 mm
